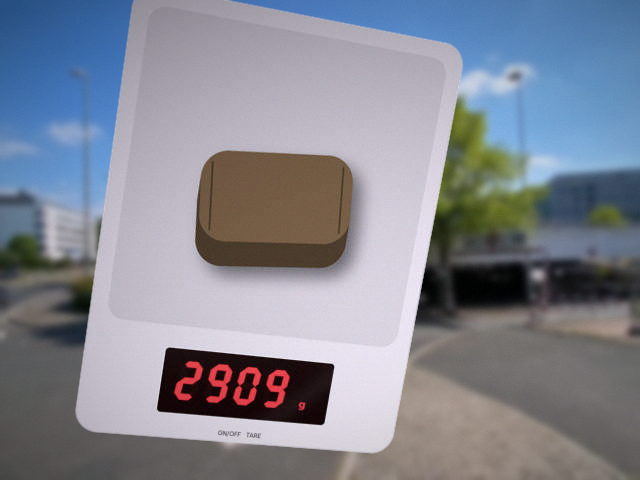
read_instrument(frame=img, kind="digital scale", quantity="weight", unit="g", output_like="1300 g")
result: 2909 g
